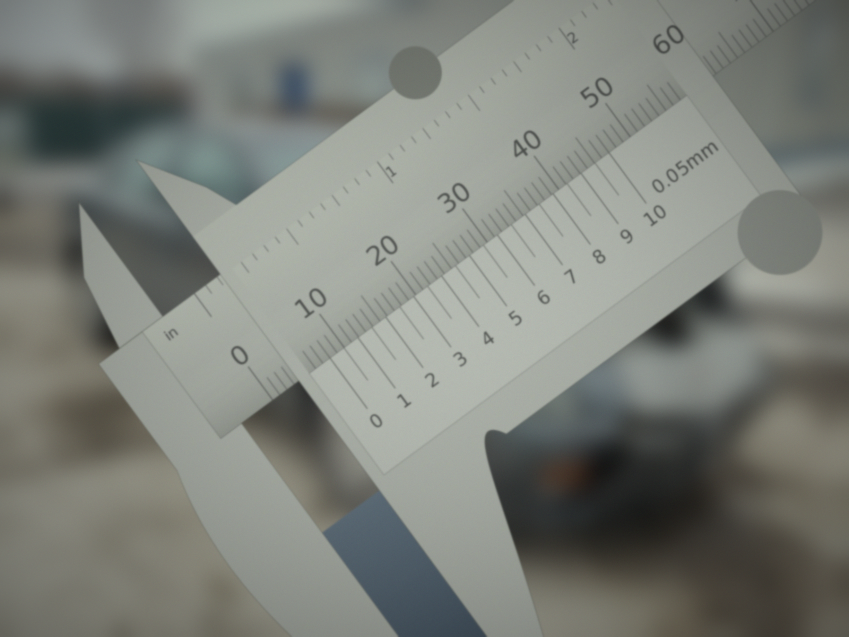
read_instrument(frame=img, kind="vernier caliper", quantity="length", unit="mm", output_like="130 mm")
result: 8.0 mm
